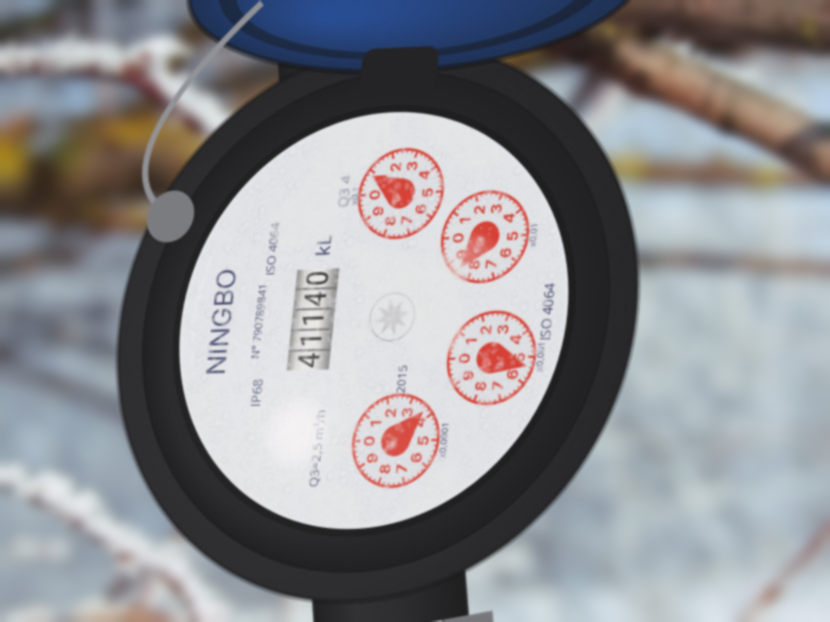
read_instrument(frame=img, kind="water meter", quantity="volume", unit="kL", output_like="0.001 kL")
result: 41140.0853 kL
